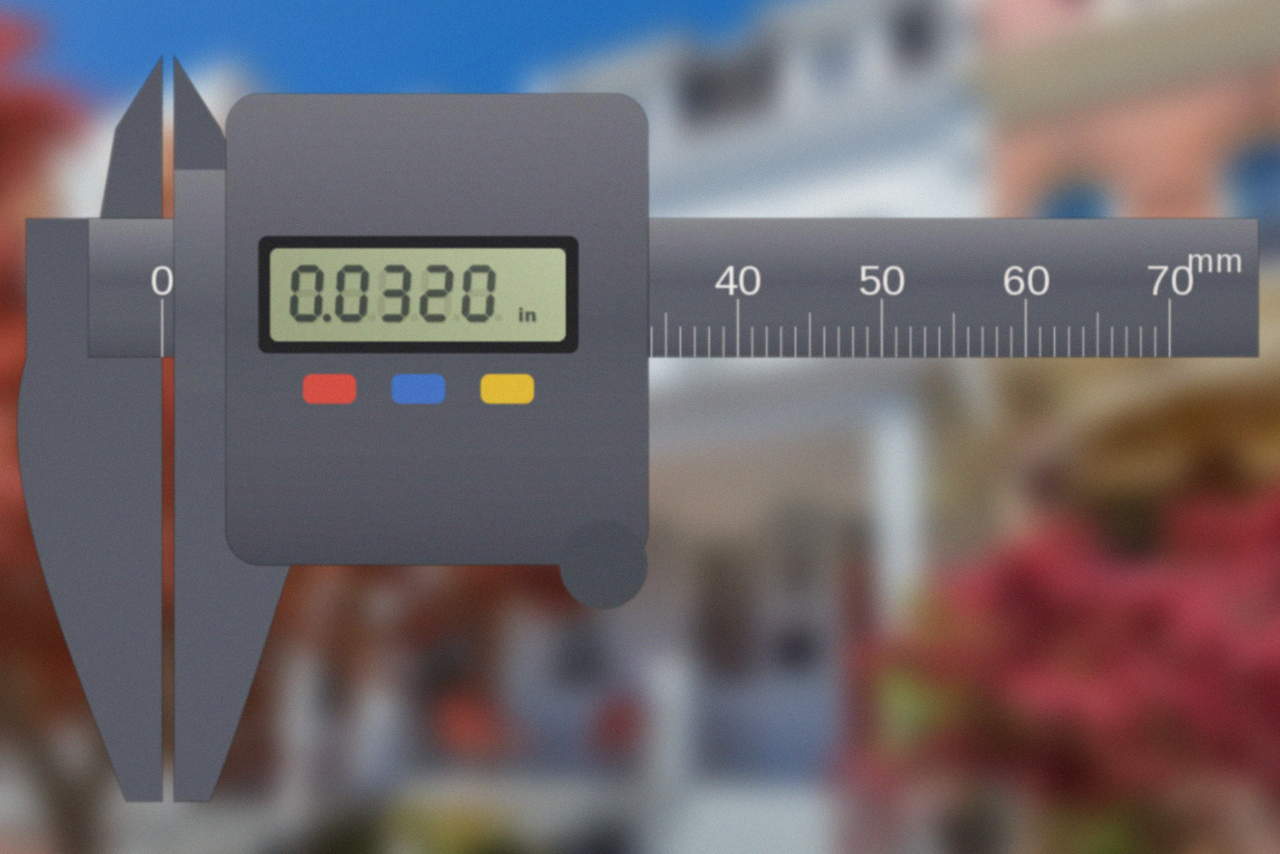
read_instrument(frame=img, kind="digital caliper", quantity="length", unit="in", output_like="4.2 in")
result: 0.0320 in
